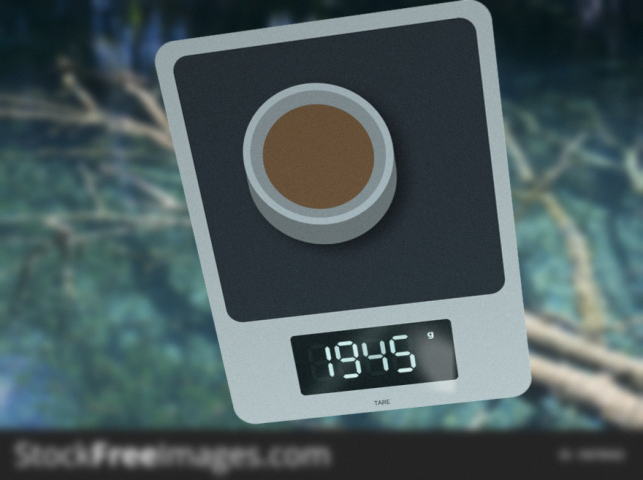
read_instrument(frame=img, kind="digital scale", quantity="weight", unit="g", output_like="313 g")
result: 1945 g
